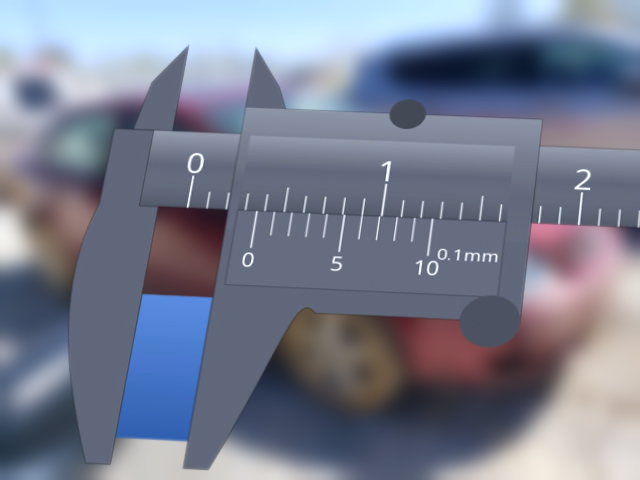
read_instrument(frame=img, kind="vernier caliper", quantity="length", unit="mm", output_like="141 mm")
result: 3.6 mm
